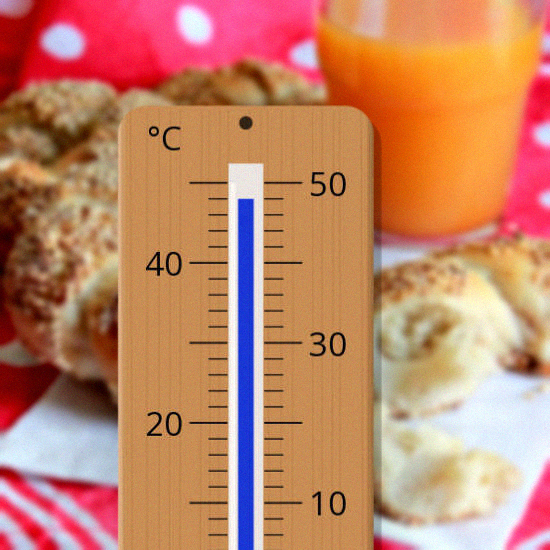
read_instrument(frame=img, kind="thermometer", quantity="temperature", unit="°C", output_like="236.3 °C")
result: 48 °C
